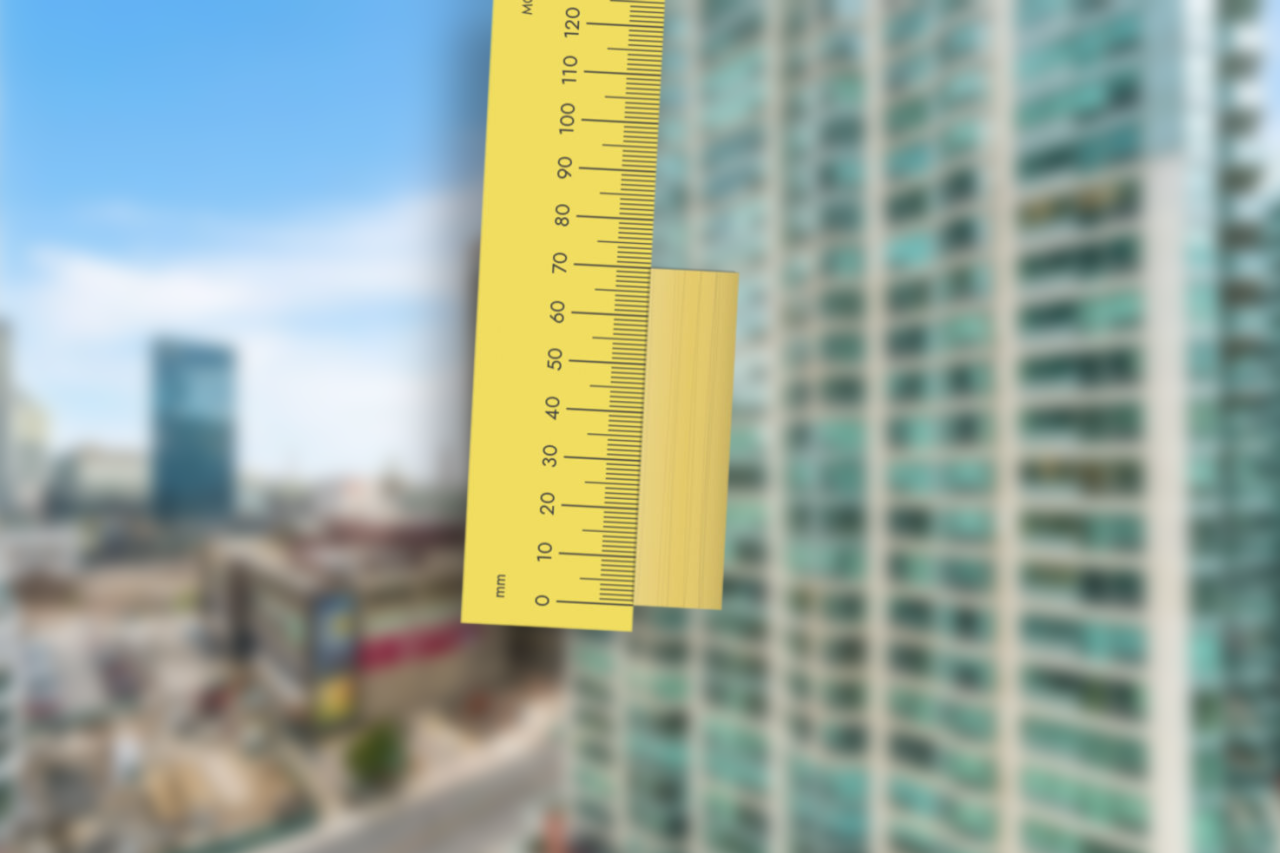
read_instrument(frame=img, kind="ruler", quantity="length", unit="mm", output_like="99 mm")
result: 70 mm
